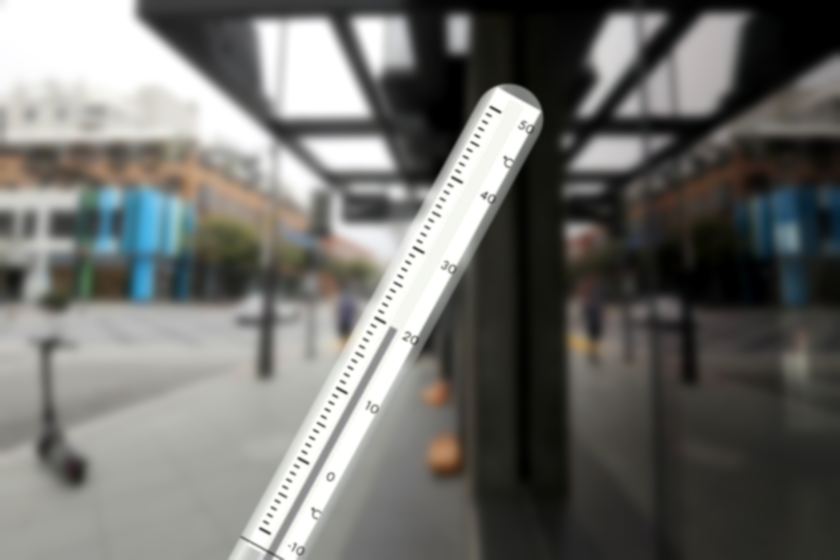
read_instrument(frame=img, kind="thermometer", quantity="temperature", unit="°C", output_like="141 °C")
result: 20 °C
